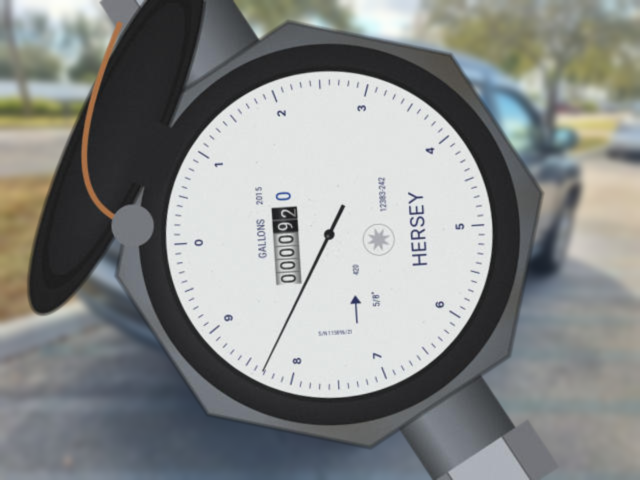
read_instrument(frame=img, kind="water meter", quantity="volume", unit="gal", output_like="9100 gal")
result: 918.3 gal
